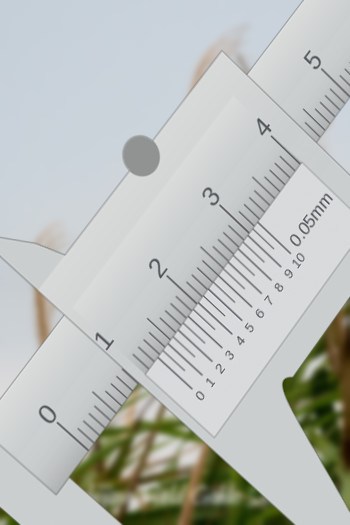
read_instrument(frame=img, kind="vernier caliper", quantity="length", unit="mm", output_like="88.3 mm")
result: 12.6 mm
